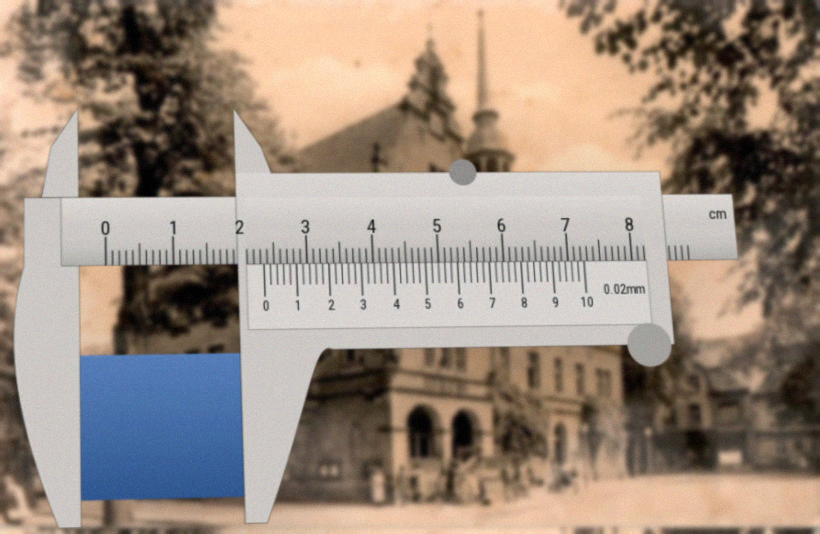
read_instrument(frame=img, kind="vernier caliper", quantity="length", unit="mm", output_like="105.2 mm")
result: 23.5 mm
